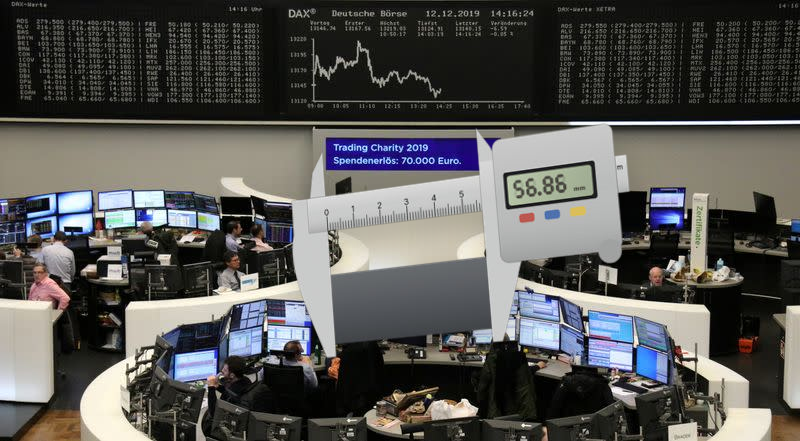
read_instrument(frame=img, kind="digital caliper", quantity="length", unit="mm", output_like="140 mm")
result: 56.86 mm
